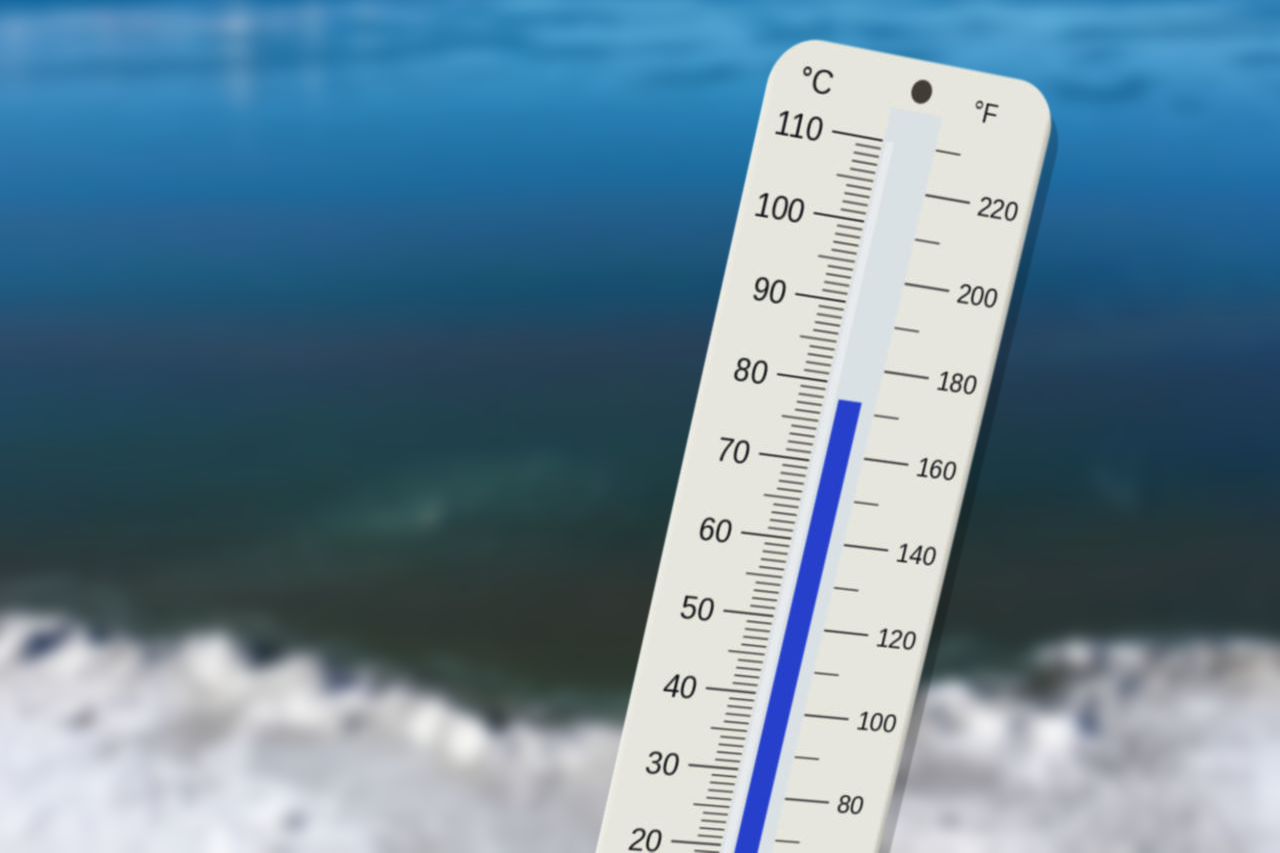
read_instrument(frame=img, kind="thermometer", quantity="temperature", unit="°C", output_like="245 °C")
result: 78 °C
